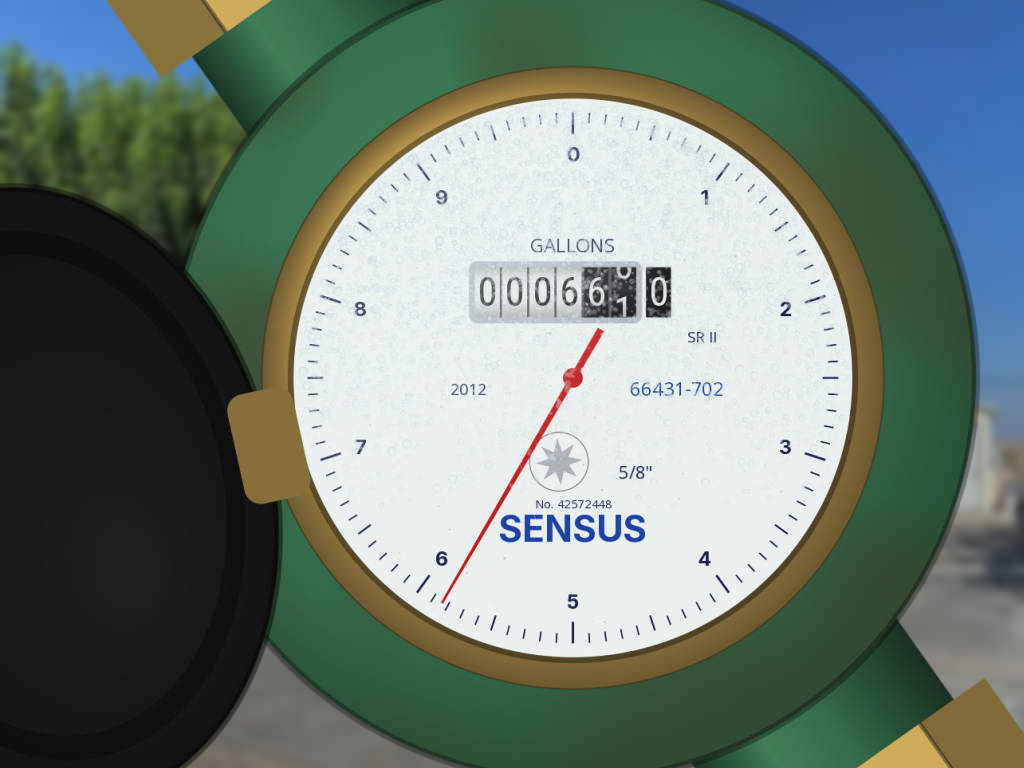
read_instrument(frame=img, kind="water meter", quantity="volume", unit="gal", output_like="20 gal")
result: 6605.8 gal
